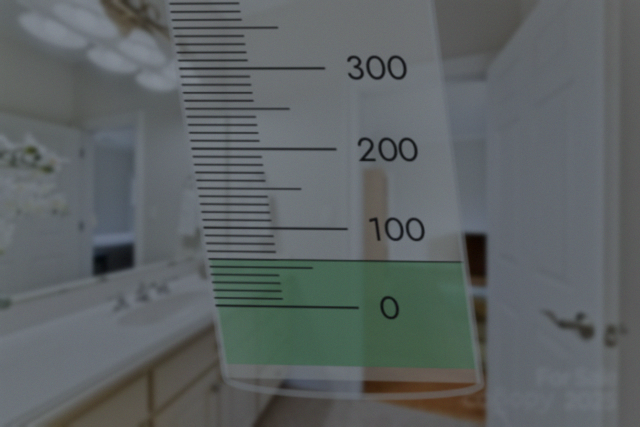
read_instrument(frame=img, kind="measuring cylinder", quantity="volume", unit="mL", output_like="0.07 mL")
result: 60 mL
